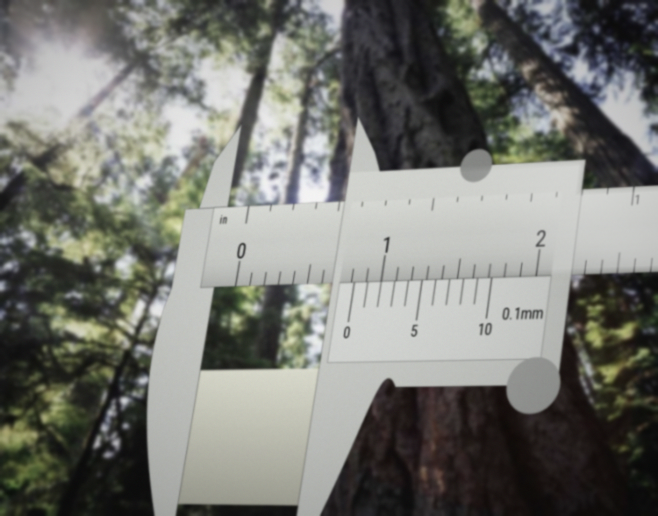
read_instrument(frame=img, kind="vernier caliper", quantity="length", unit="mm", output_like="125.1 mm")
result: 8.2 mm
